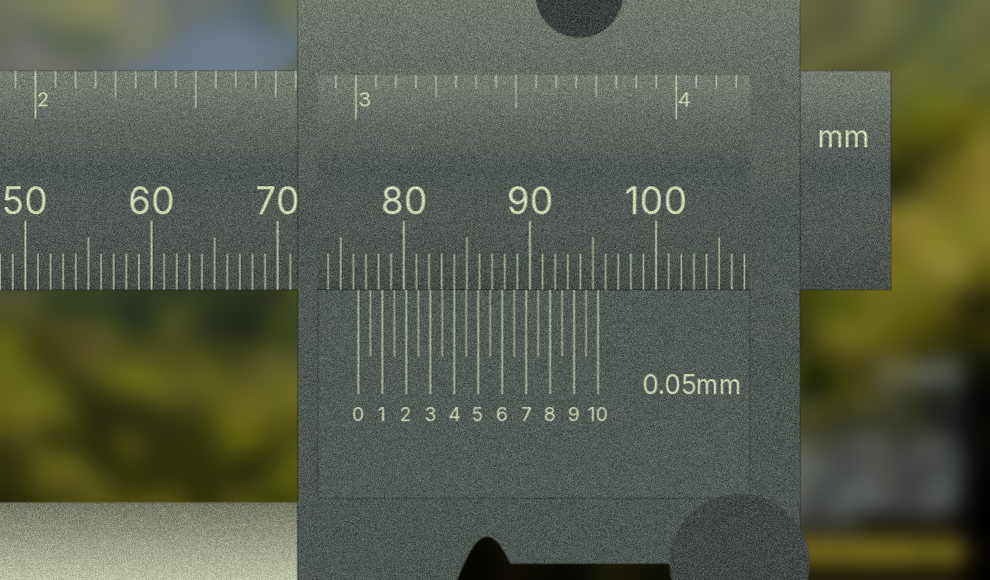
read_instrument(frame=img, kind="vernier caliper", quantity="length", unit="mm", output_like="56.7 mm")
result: 76.4 mm
